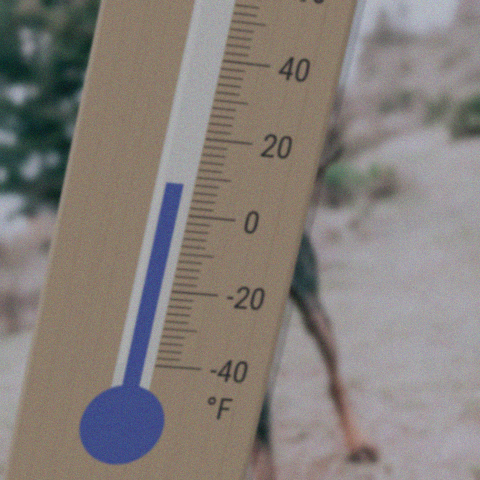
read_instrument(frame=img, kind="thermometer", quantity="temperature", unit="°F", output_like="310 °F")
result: 8 °F
